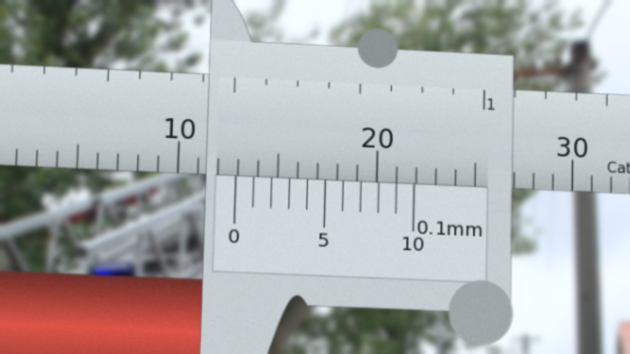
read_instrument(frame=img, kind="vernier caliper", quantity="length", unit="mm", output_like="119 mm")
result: 12.9 mm
